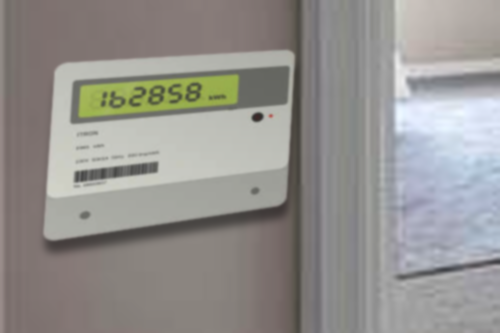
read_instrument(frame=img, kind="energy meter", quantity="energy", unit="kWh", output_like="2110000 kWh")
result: 162858 kWh
